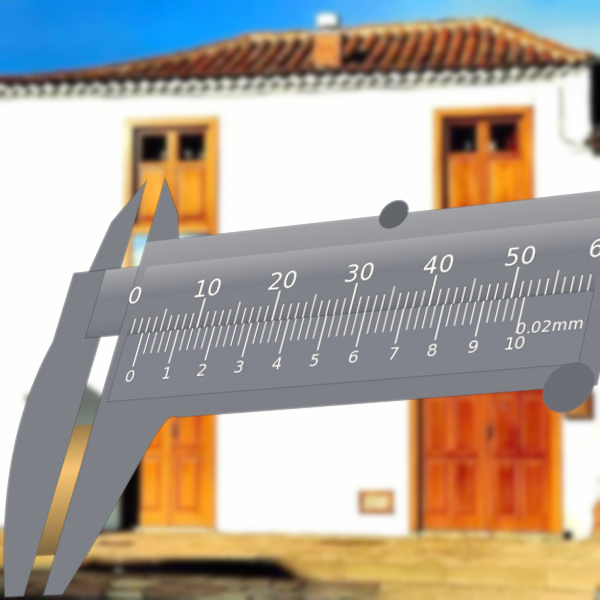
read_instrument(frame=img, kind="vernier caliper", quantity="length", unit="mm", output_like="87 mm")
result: 2.6 mm
